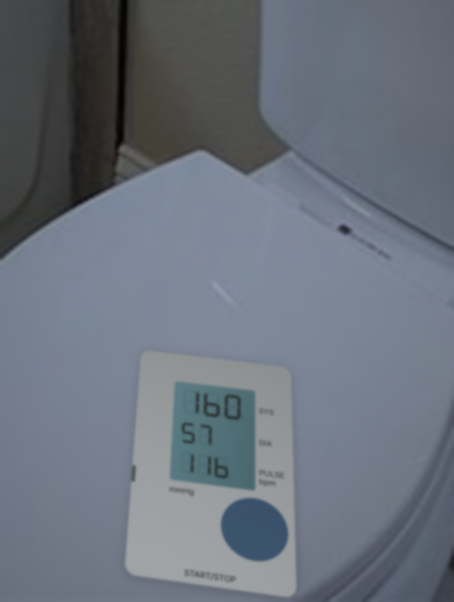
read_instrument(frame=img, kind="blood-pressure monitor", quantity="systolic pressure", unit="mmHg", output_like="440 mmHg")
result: 160 mmHg
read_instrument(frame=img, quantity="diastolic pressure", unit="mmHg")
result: 57 mmHg
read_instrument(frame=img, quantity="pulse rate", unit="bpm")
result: 116 bpm
